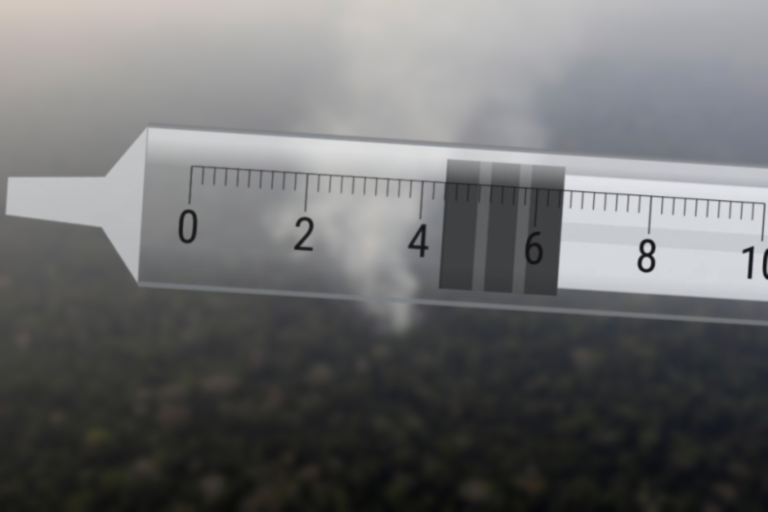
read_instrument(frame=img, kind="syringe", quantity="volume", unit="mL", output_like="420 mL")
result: 4.4 mL
